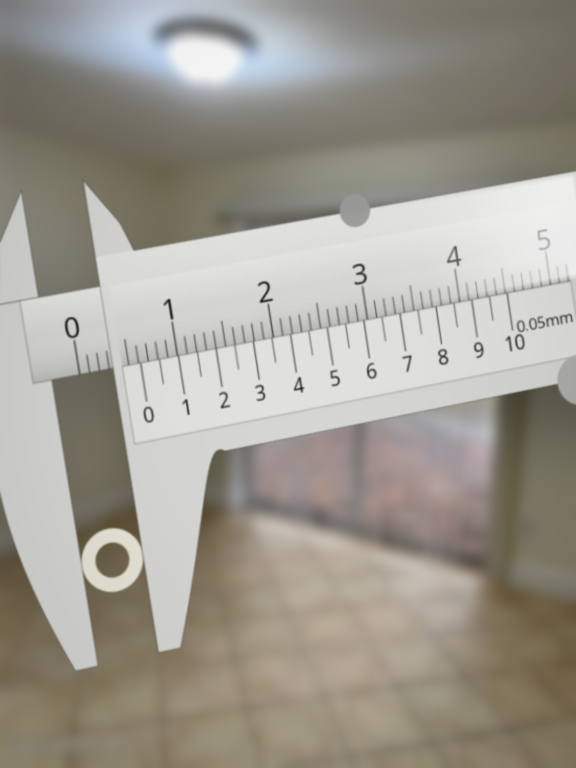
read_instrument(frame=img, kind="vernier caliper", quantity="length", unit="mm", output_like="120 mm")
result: 6.2 mm
